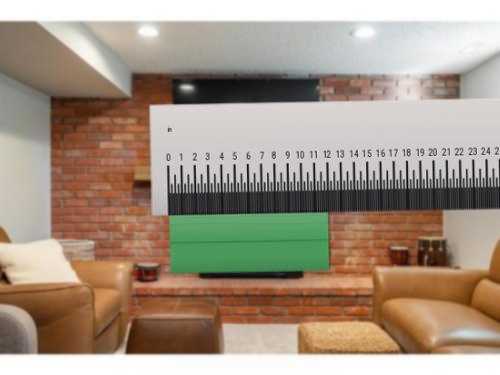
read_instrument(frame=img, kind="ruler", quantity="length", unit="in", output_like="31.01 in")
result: 12 in
